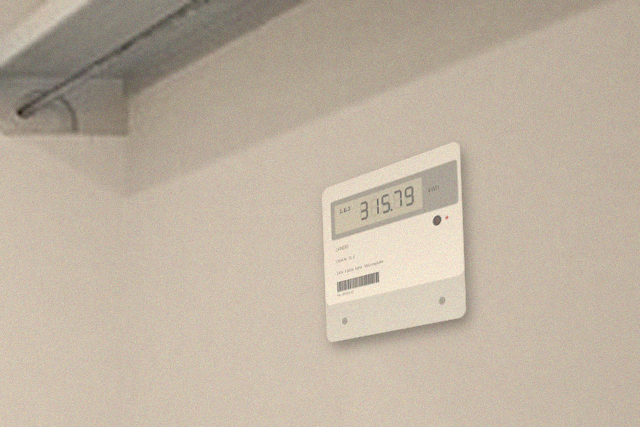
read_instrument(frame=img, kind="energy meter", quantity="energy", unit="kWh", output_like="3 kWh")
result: 315.79 kWh
